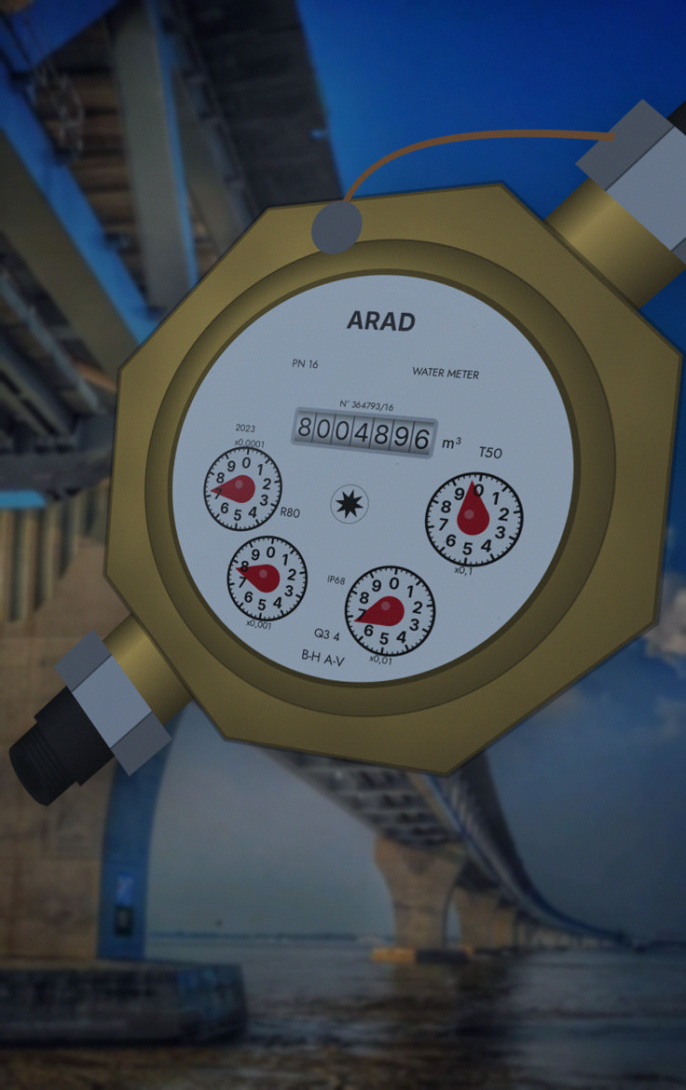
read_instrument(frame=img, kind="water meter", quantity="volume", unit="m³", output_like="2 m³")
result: 8004895.9677 m³
